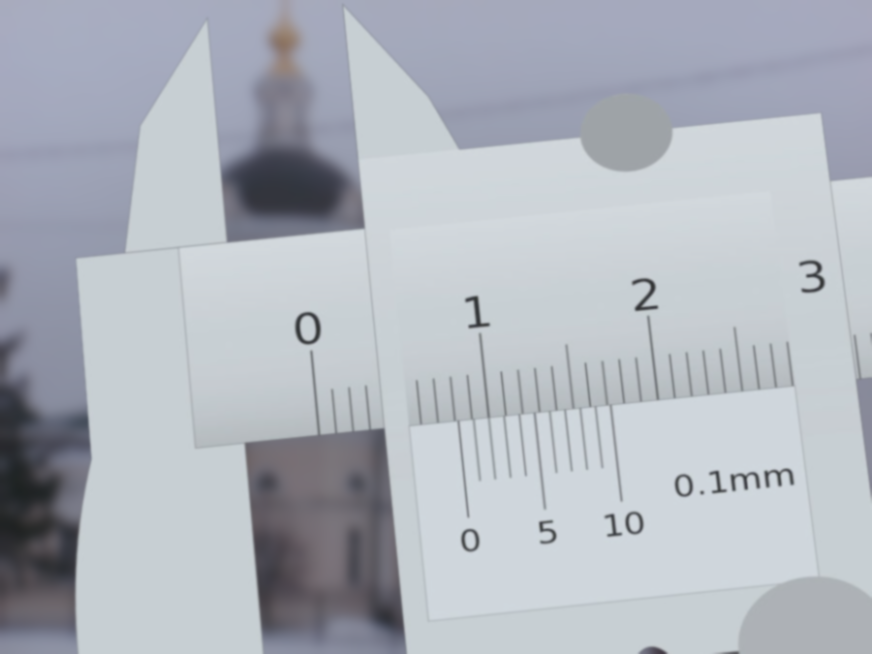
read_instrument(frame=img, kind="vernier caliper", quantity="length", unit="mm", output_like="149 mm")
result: 8.2 mm
